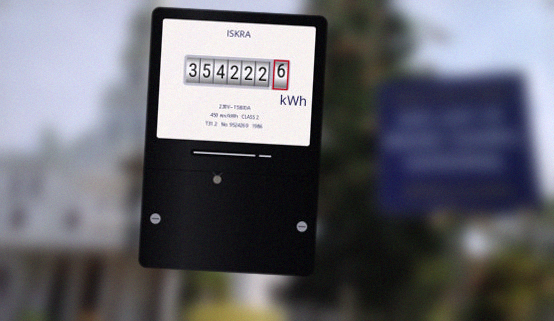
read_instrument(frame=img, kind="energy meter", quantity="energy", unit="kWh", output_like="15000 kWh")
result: 354222.6 kWh
